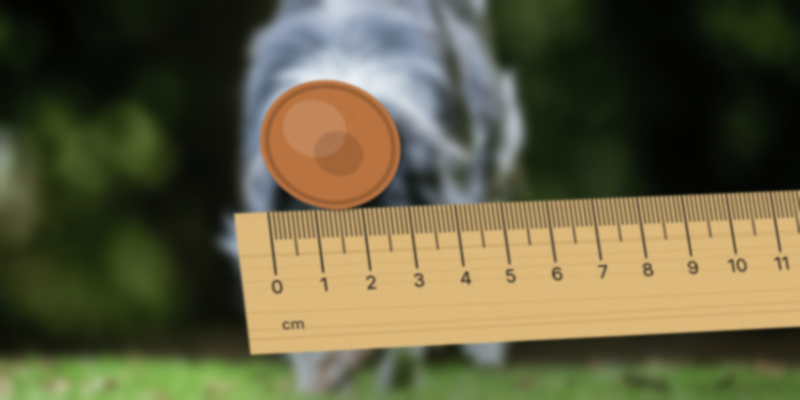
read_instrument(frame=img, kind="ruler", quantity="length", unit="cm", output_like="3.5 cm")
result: 3 cm
